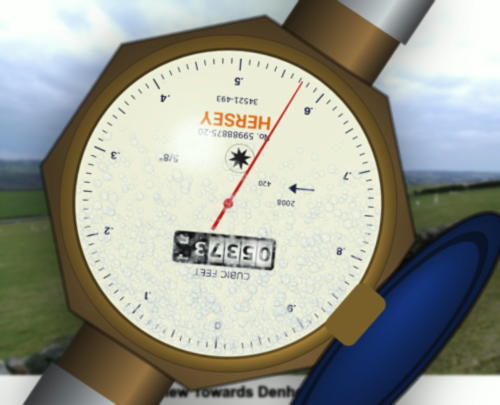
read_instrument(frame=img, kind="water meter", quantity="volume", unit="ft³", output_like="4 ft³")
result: 53734.57 ft³
